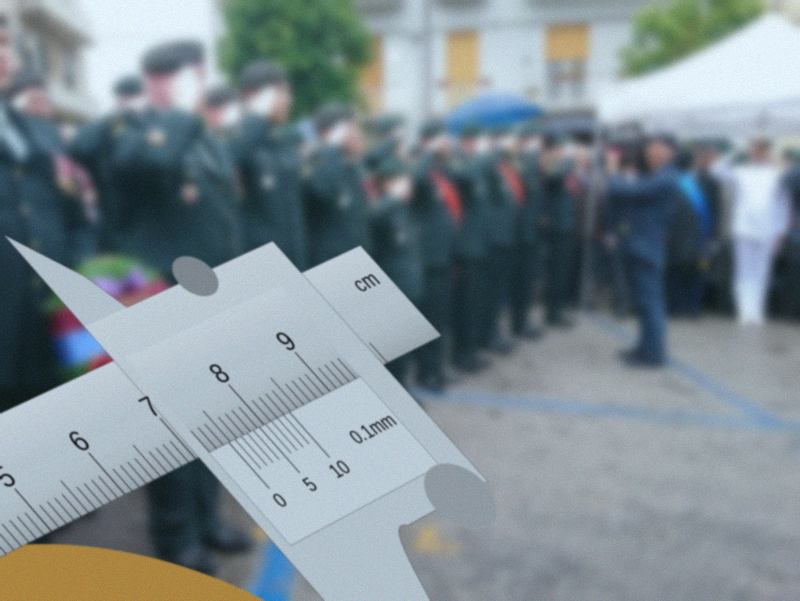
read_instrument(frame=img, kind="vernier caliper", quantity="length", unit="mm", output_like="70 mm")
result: 74.8 mm
